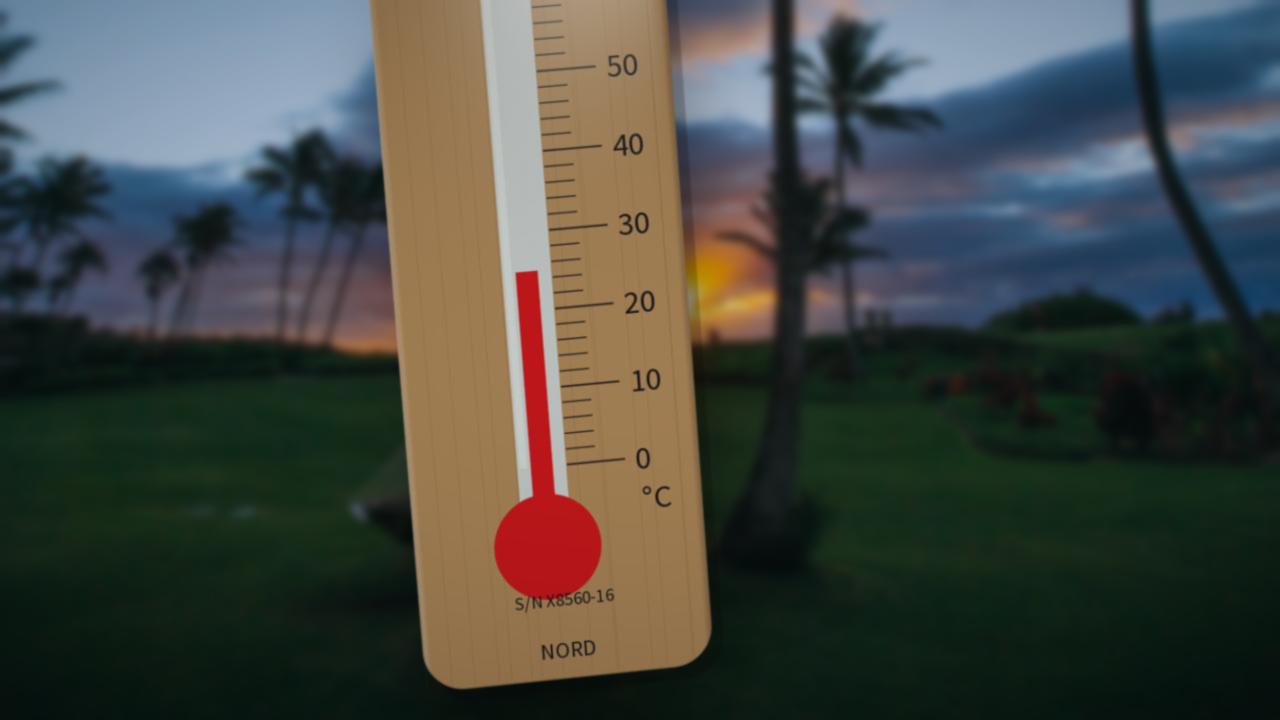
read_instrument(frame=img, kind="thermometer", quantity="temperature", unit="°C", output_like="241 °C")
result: 25 °C
